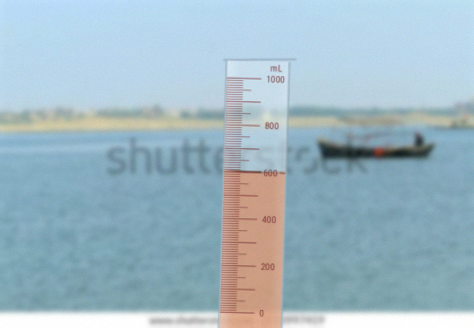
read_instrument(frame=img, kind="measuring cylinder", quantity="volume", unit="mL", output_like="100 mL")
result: 600 mL
